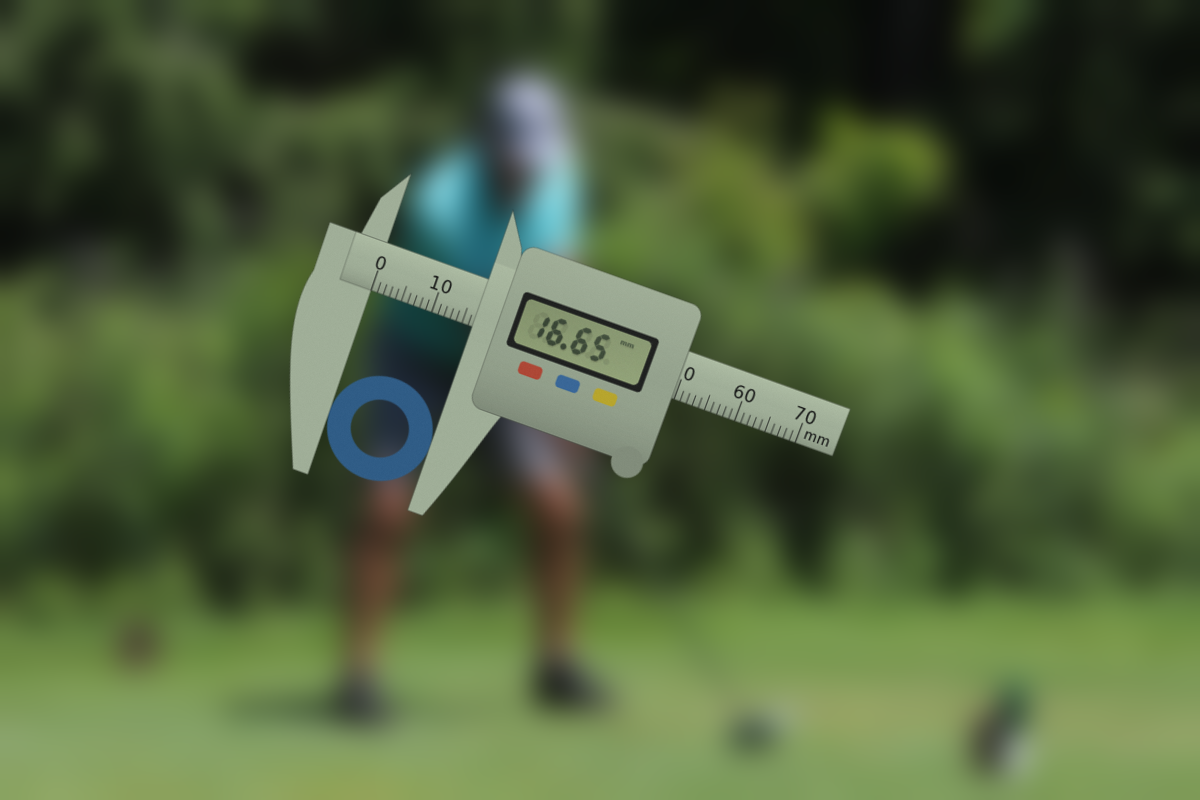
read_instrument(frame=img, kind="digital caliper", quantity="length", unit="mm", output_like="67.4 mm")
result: 16.65 mm
